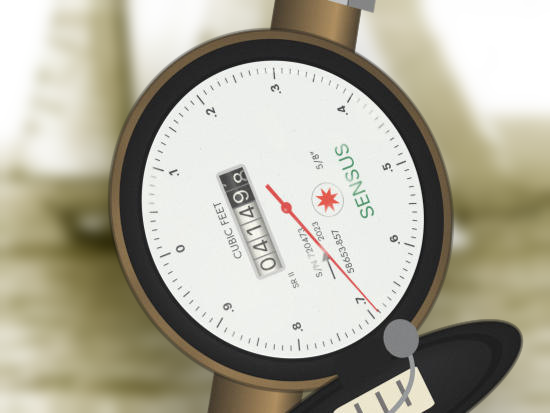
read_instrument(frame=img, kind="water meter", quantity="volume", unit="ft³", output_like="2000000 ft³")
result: 41497.69 ft³
